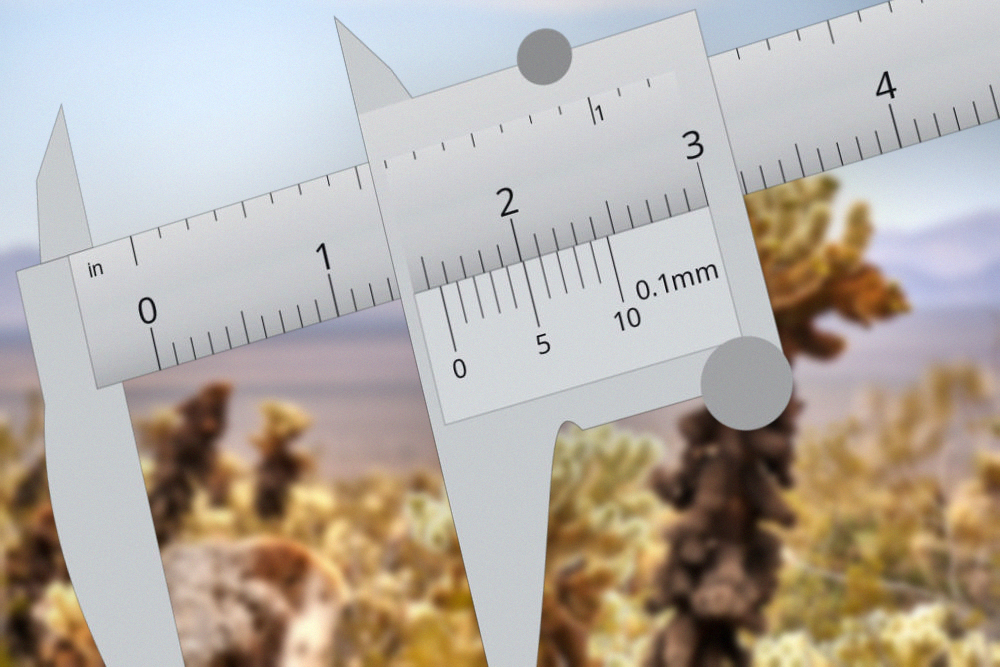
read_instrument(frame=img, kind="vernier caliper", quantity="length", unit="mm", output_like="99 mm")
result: 15.6 mm
